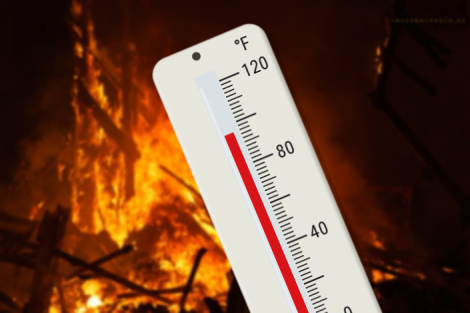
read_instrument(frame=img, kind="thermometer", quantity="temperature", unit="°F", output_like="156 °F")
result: 96 °F
